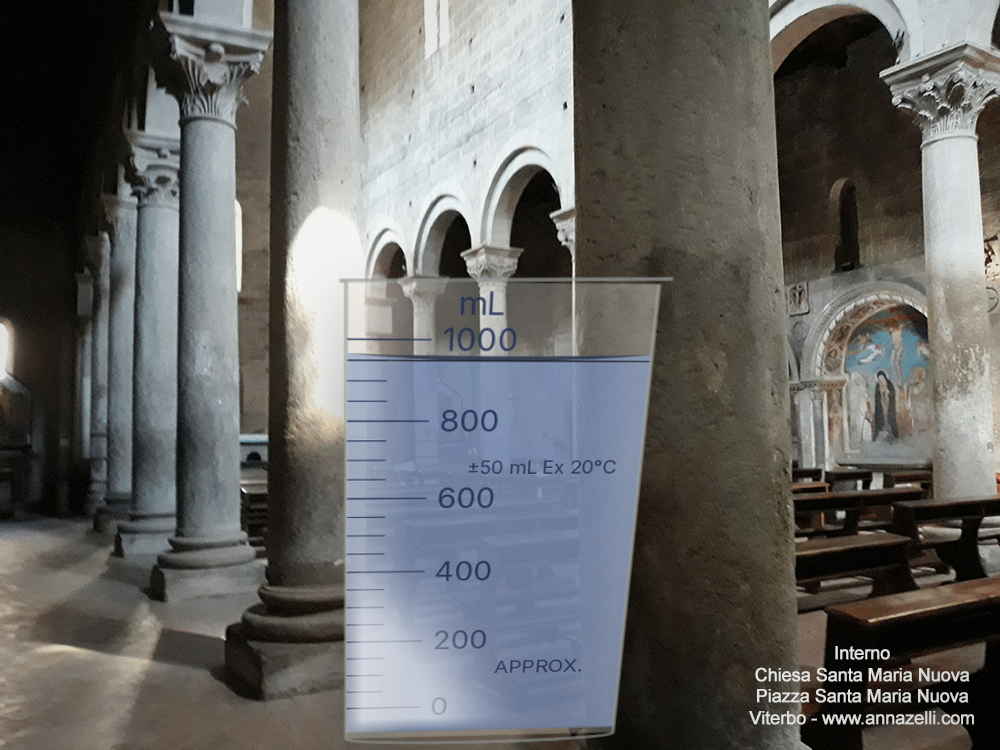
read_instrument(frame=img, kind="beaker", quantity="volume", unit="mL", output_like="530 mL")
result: 950 mL
